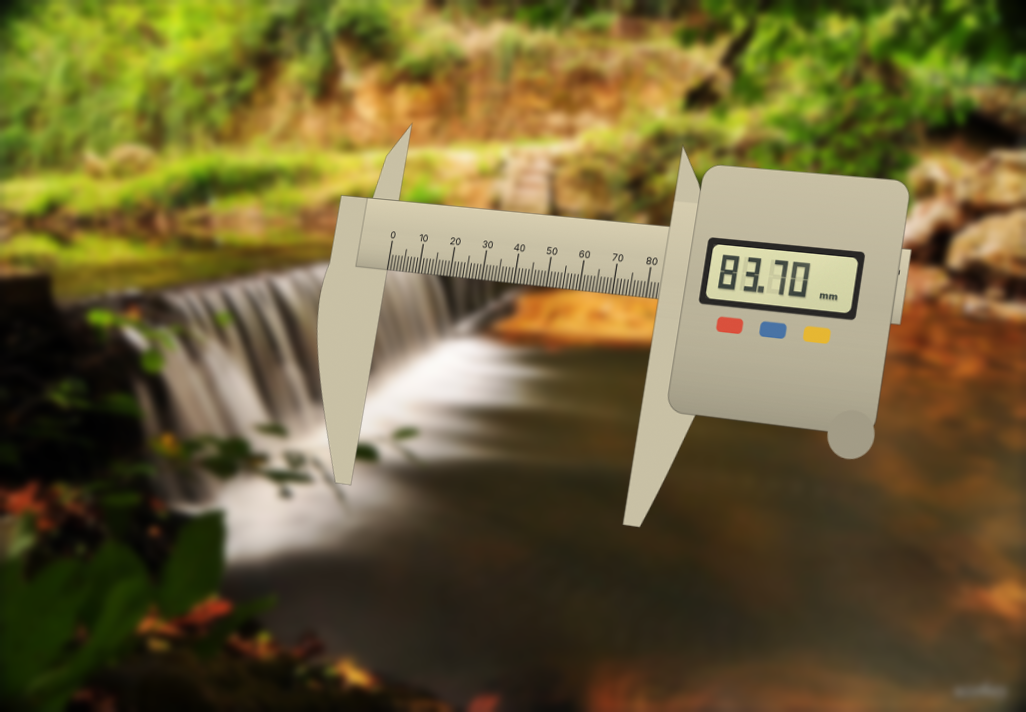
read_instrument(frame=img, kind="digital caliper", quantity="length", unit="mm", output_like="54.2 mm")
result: 83.70 mm
